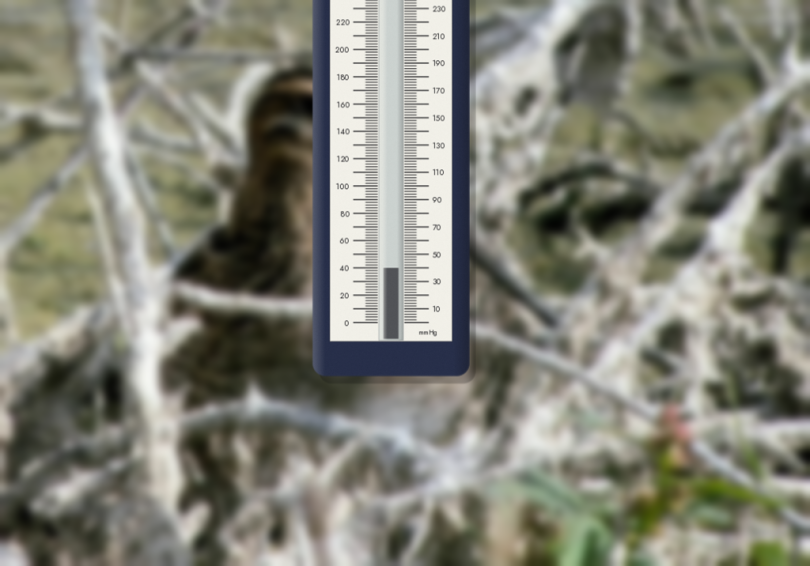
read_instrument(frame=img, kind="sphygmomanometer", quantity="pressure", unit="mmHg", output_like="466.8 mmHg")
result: 40 mmHg
